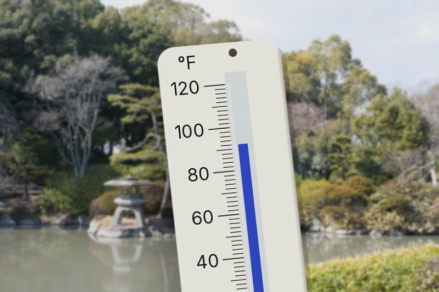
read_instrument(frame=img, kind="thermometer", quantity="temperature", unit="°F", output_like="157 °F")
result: 92 °F
